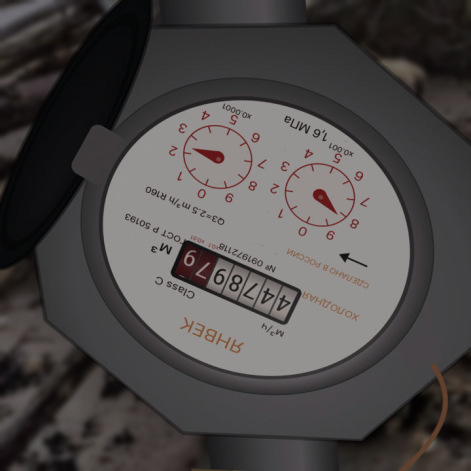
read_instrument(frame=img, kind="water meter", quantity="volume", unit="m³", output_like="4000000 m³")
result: 44789.7882 m³
